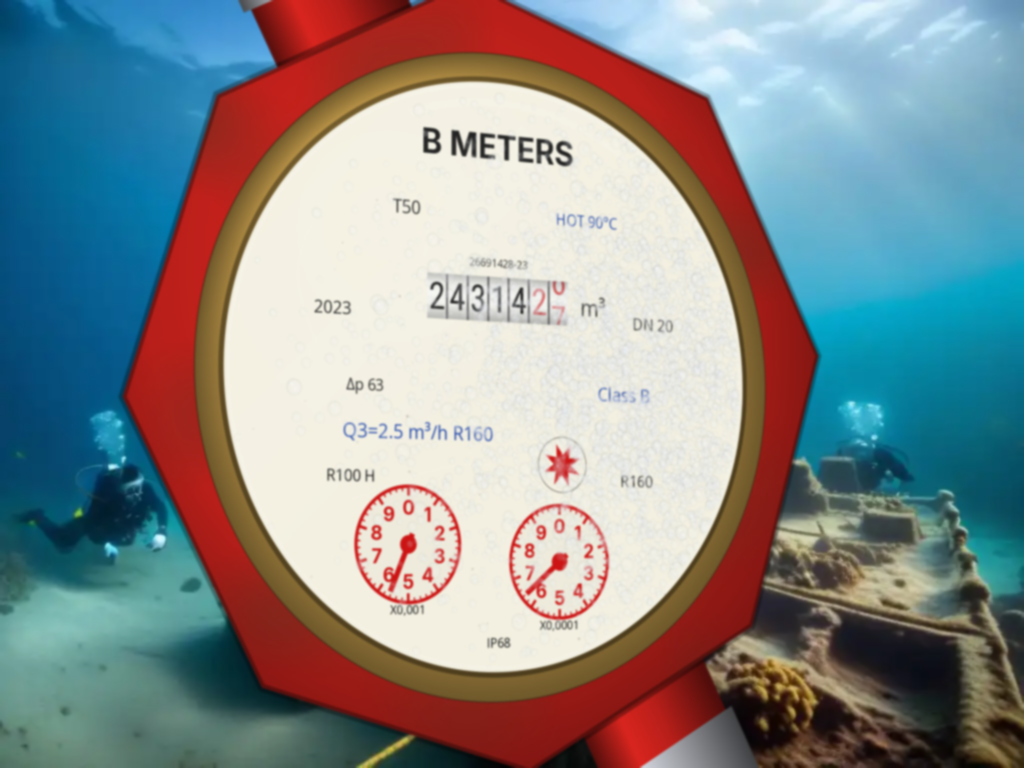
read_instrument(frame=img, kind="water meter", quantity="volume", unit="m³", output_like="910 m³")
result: 24314.2656 m³
